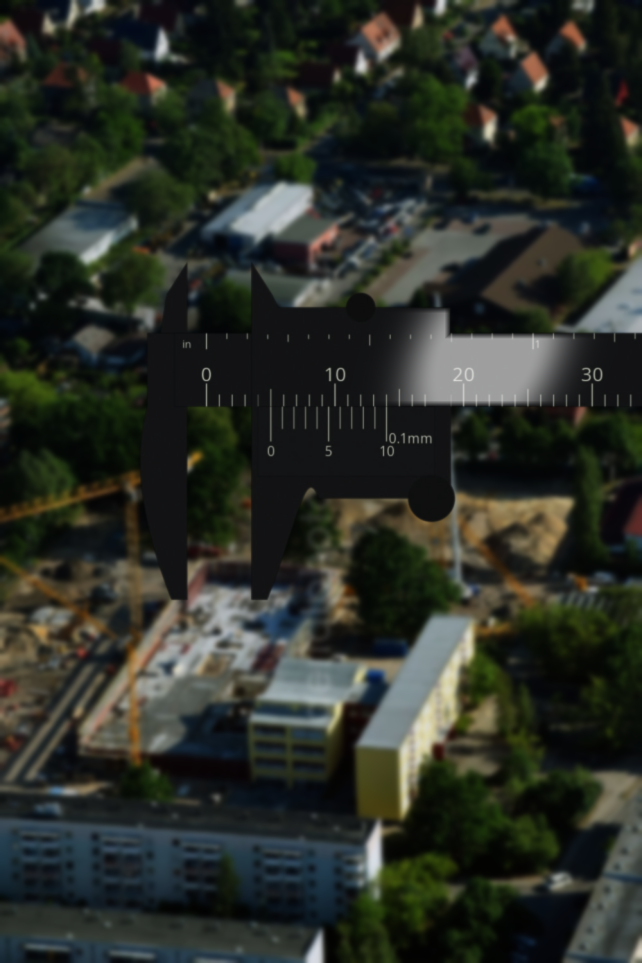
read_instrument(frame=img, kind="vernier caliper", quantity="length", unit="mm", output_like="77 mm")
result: 5.0 mm
